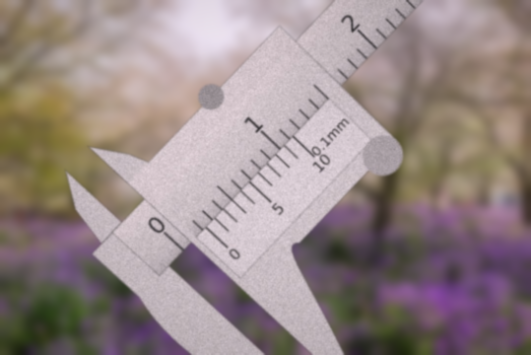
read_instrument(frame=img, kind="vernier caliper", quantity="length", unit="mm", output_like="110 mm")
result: 2.3 mm
